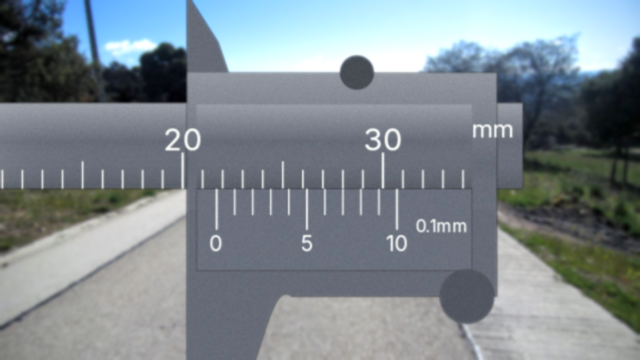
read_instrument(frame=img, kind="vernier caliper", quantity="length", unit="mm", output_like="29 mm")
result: 21.7 mm
